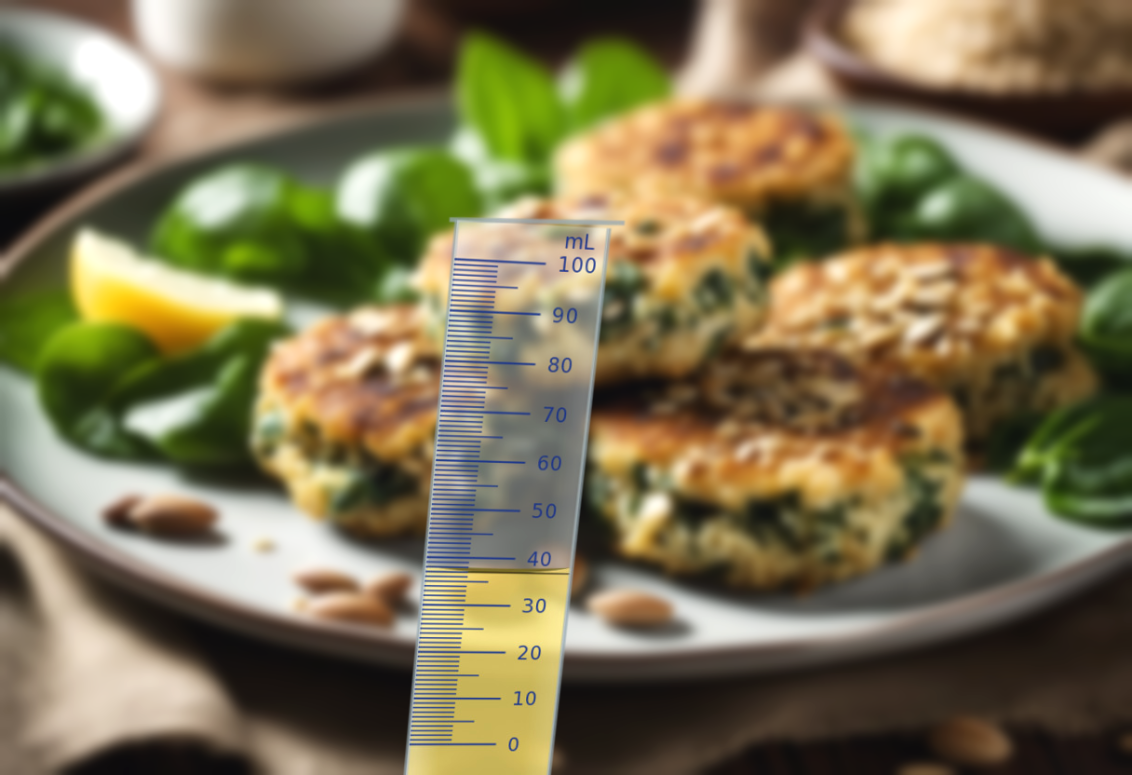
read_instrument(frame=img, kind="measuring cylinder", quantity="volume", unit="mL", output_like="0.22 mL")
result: 37 mL
